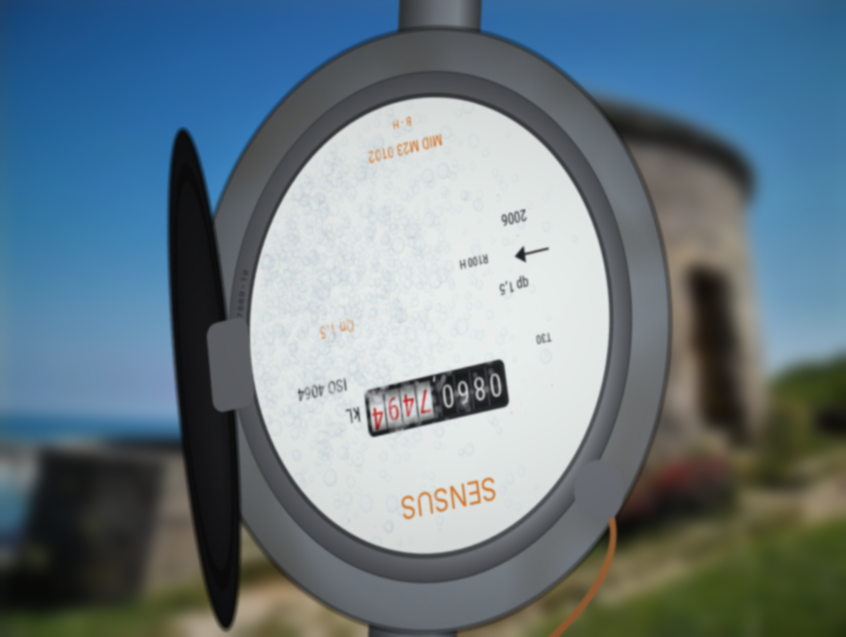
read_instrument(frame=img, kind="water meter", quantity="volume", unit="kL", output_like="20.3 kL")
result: 860.7494 kL
